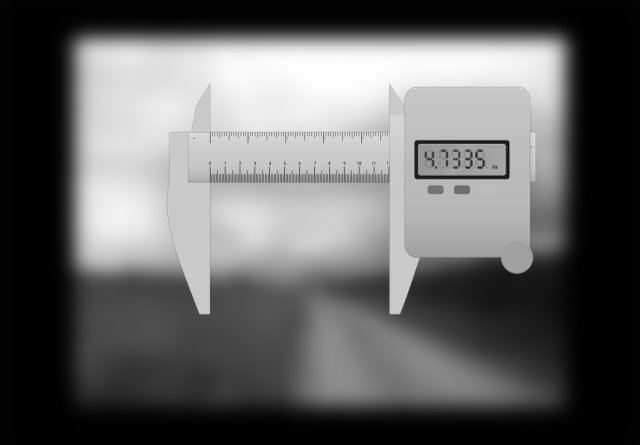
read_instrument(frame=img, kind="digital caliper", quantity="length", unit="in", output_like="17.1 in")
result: 4.7335 in
